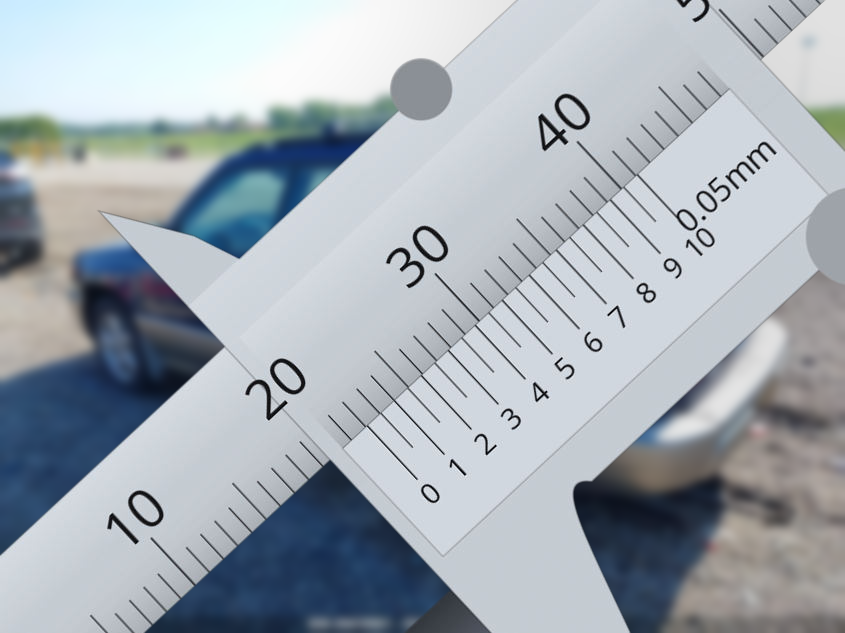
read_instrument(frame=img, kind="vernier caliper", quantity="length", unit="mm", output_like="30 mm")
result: 22.1 mm
